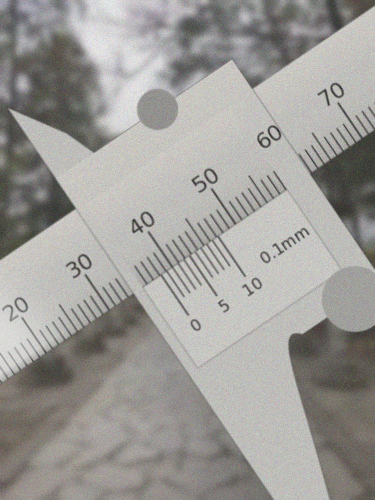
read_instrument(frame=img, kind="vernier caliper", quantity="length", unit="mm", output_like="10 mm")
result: 38.2 mm
